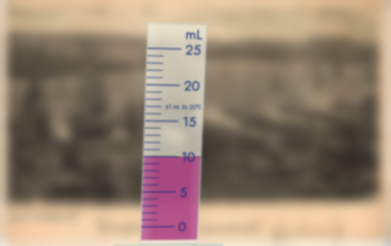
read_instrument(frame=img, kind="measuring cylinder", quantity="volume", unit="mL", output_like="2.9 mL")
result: 10 mL
